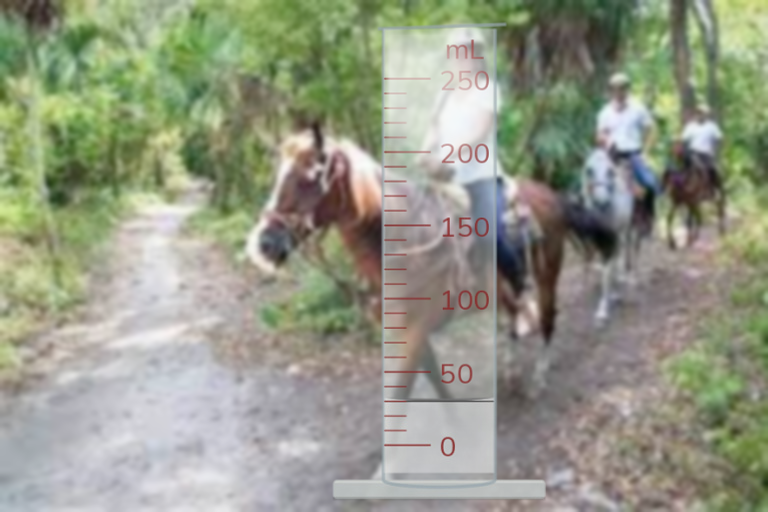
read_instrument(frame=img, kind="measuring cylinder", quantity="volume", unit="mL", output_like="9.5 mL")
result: 30 mL
